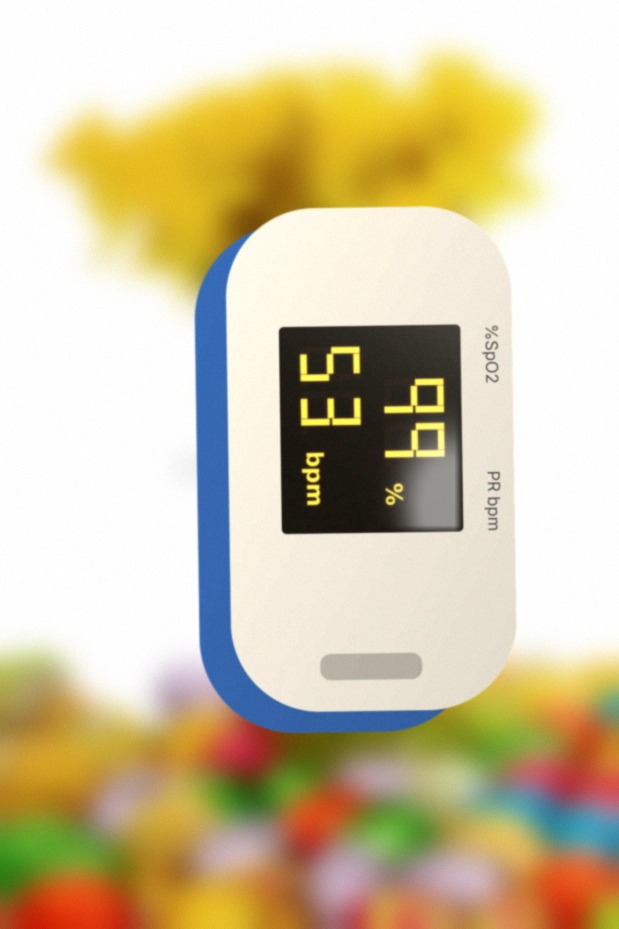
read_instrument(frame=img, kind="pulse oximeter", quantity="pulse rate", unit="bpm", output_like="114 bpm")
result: 53 bpm
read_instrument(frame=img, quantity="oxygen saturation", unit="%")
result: 99 %
